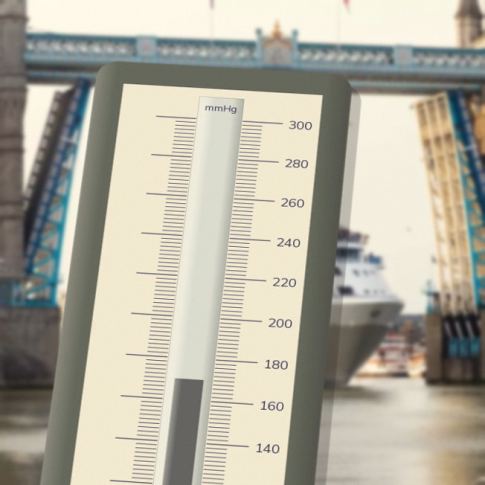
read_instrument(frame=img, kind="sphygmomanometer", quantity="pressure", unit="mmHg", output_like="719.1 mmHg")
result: 170 mmHg
